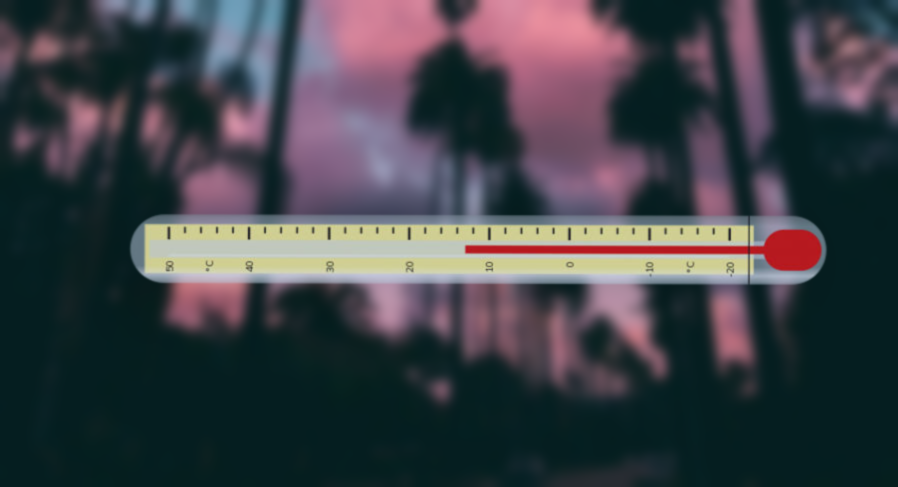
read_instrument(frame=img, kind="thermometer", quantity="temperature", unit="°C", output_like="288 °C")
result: 13 °C
